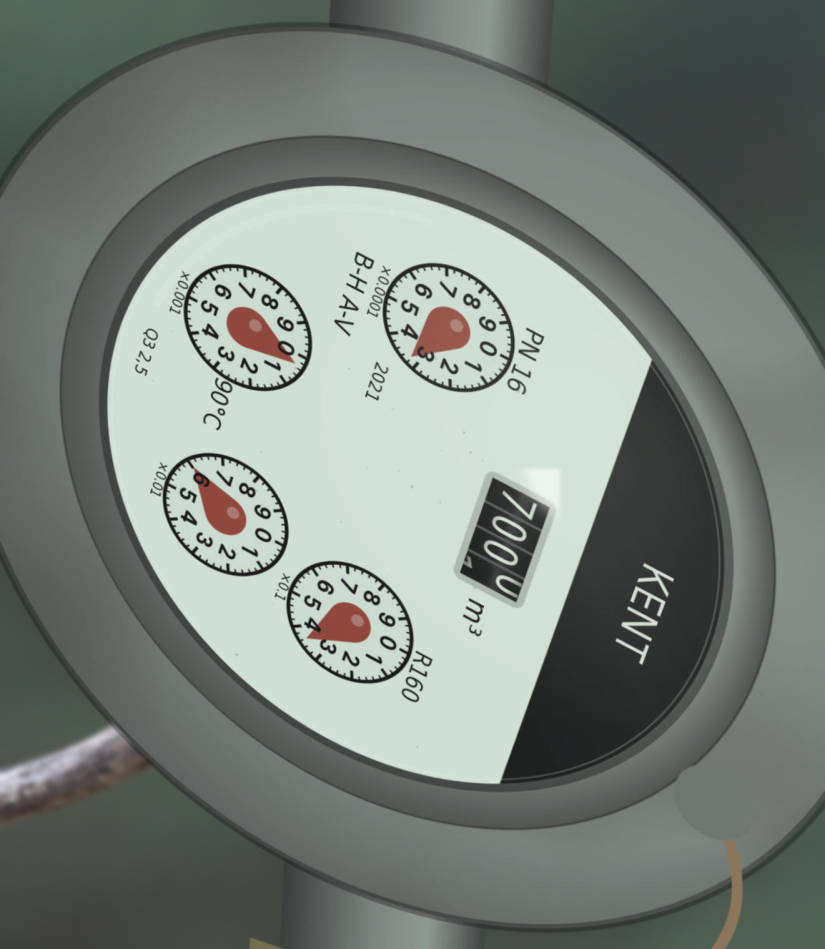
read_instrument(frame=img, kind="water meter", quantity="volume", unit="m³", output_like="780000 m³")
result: 7000.3603 m³
